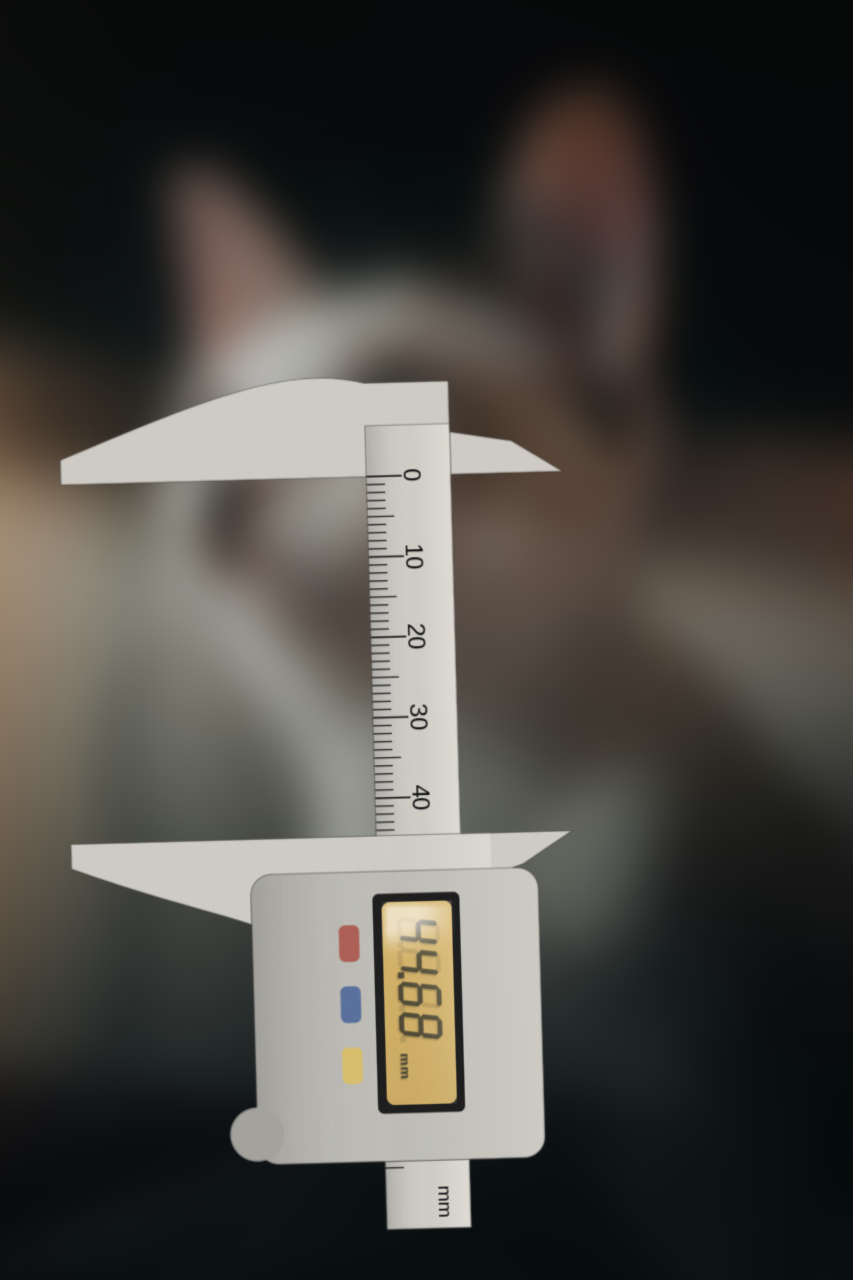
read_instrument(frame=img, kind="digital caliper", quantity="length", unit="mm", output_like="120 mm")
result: 44.68 mm
